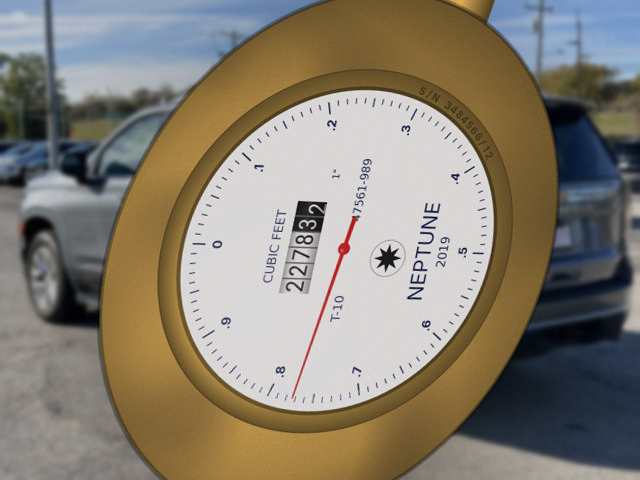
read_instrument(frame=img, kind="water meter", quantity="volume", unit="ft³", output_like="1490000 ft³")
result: 227831.77 ft³
